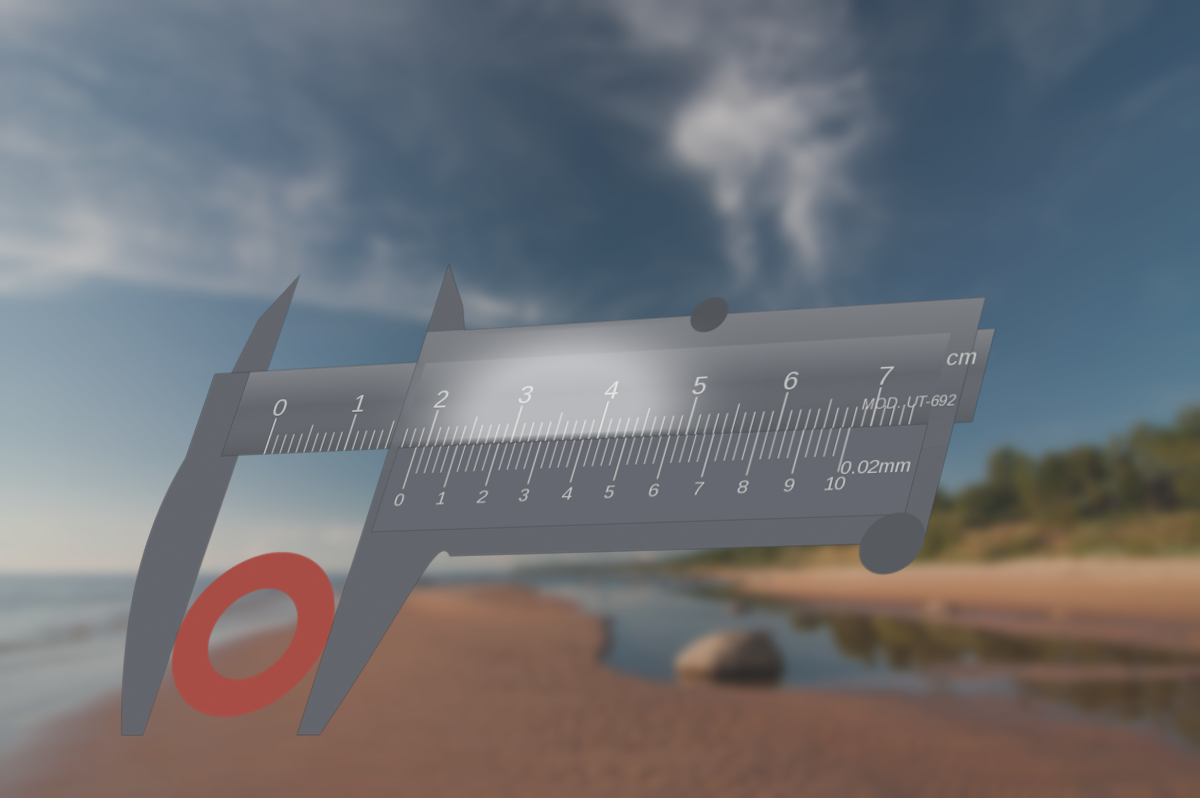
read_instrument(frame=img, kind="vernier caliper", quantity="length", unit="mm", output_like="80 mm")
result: 18.8 mm
